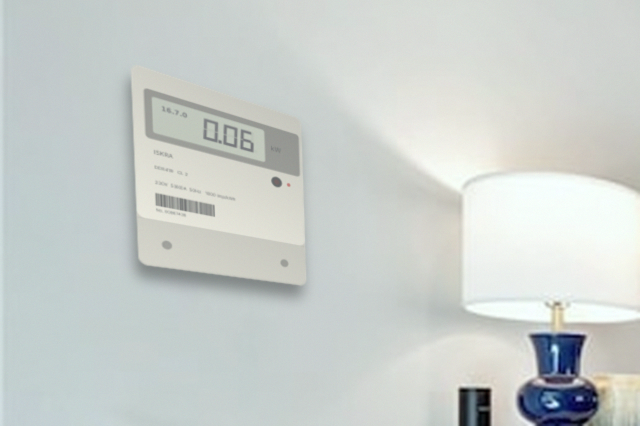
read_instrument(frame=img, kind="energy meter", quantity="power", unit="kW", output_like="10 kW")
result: 0.06 kW
